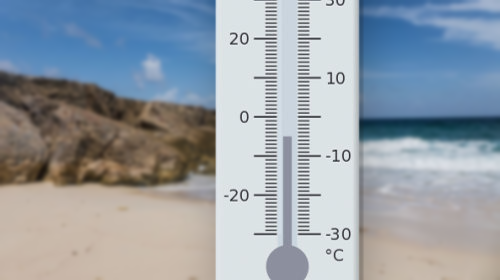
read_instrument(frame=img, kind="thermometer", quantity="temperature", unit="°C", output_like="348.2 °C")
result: -5 °C
